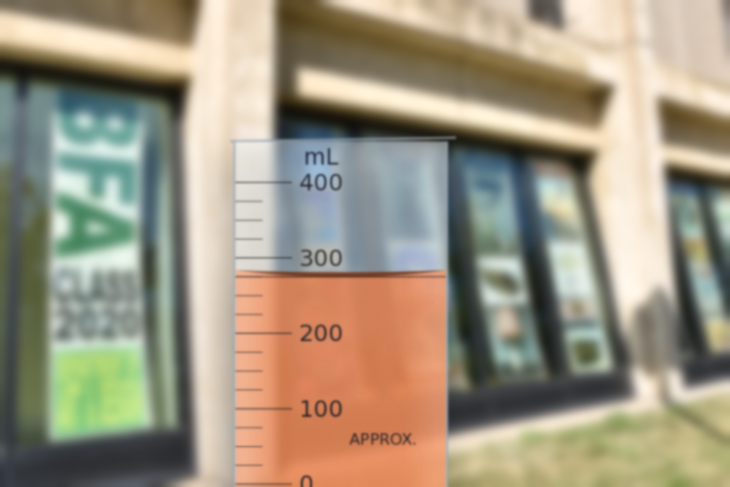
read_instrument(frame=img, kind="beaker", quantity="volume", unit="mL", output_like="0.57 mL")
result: 275 mL
